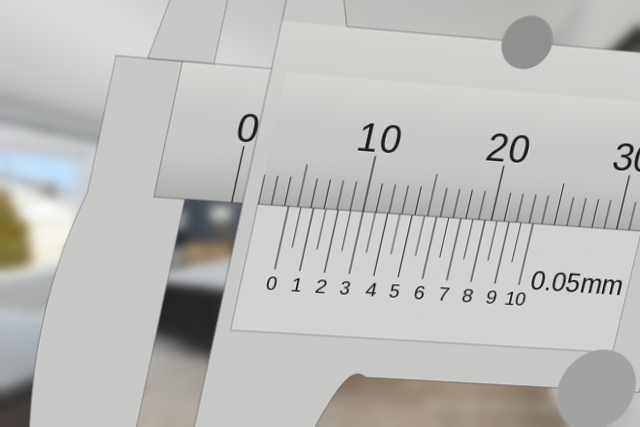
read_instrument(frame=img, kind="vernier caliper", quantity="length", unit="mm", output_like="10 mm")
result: 4.3 mm
